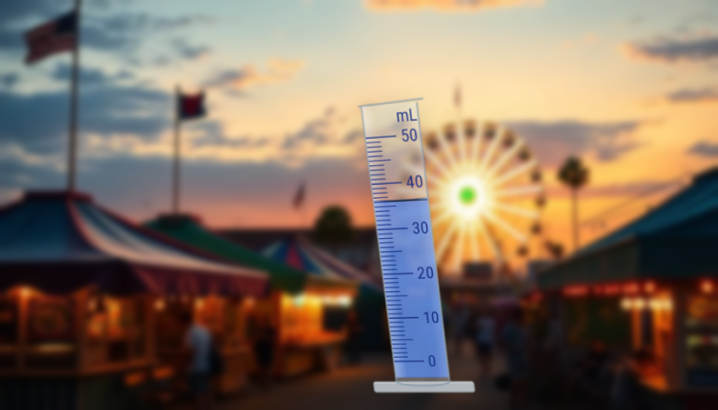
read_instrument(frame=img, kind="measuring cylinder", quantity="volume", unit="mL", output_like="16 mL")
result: 36 mL
